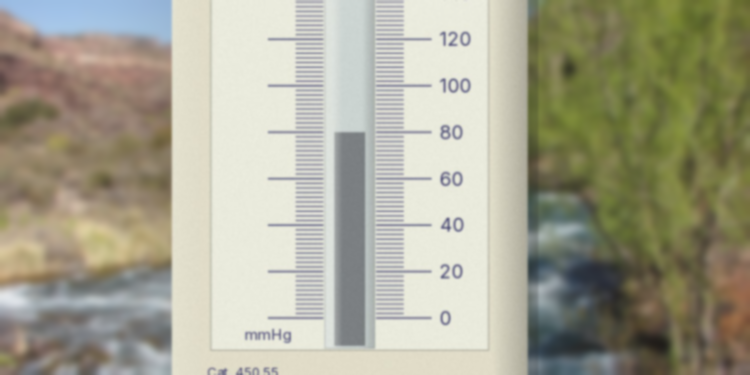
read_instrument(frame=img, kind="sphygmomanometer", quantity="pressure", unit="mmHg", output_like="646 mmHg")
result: 80 mmHg
